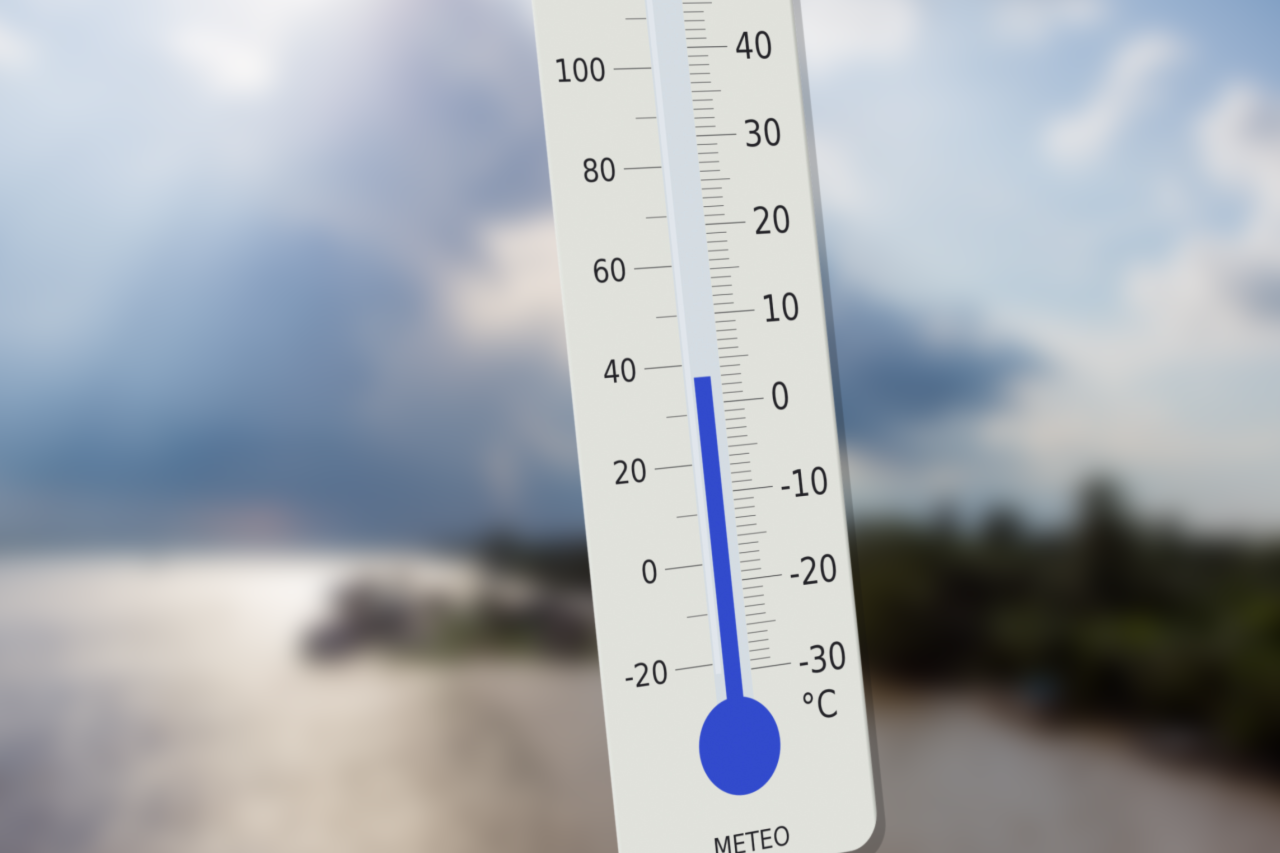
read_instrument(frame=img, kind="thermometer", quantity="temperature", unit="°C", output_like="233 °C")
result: 3 °C
